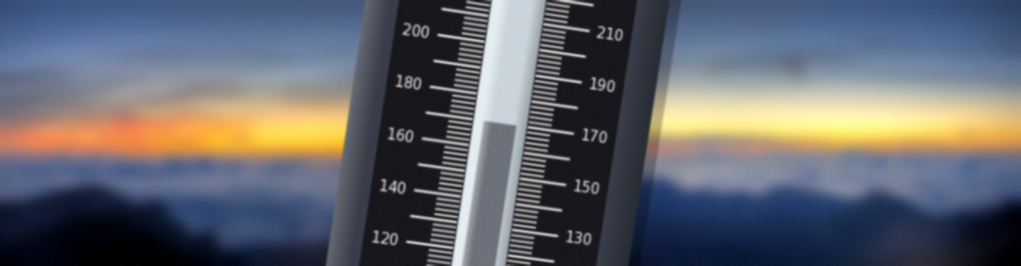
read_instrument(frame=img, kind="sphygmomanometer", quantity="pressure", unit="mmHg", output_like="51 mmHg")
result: 170 mmHg
